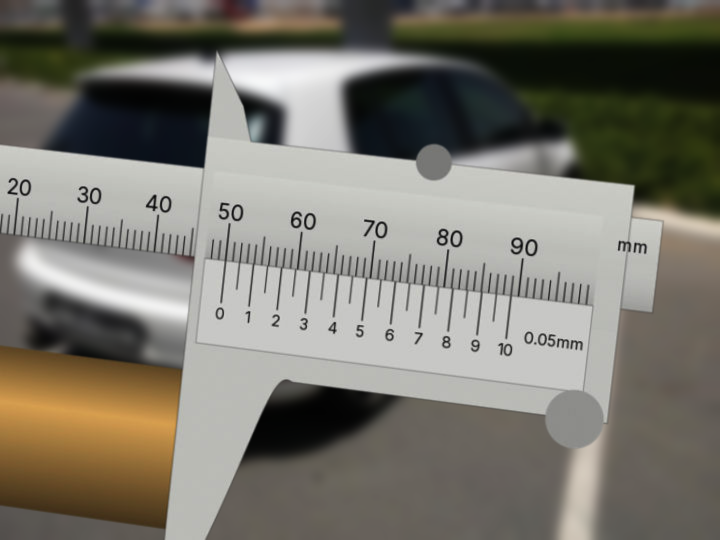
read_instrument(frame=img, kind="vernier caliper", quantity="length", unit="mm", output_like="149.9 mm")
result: 50.0 mm
